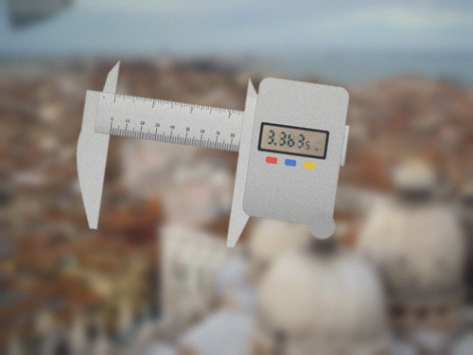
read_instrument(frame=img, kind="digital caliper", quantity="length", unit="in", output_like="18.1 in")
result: 3.3635 in
